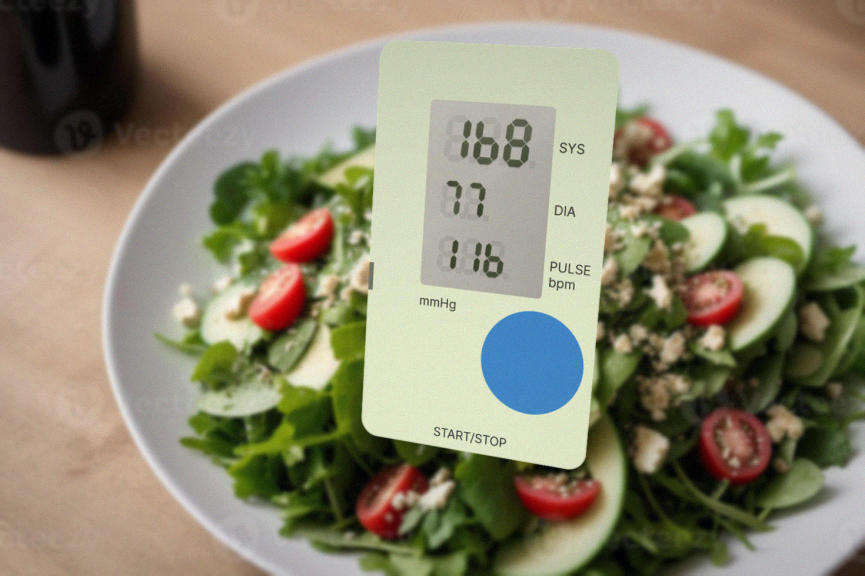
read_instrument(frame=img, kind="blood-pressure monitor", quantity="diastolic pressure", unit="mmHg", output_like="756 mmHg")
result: 77 mmHg
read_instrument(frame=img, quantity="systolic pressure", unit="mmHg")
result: 168 mmHg
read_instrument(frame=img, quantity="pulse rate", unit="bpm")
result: 116 bpm
